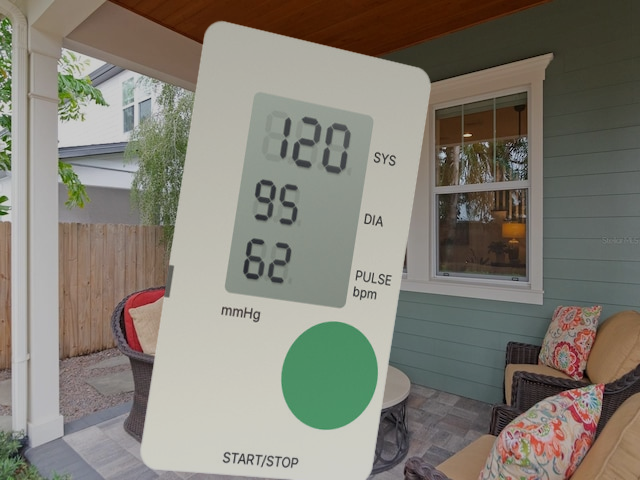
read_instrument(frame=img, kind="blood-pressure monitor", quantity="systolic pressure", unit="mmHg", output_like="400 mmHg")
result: 120 mmHg
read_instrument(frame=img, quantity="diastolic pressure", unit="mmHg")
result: 95 mmHg
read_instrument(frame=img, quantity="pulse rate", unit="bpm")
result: 62 bpm
